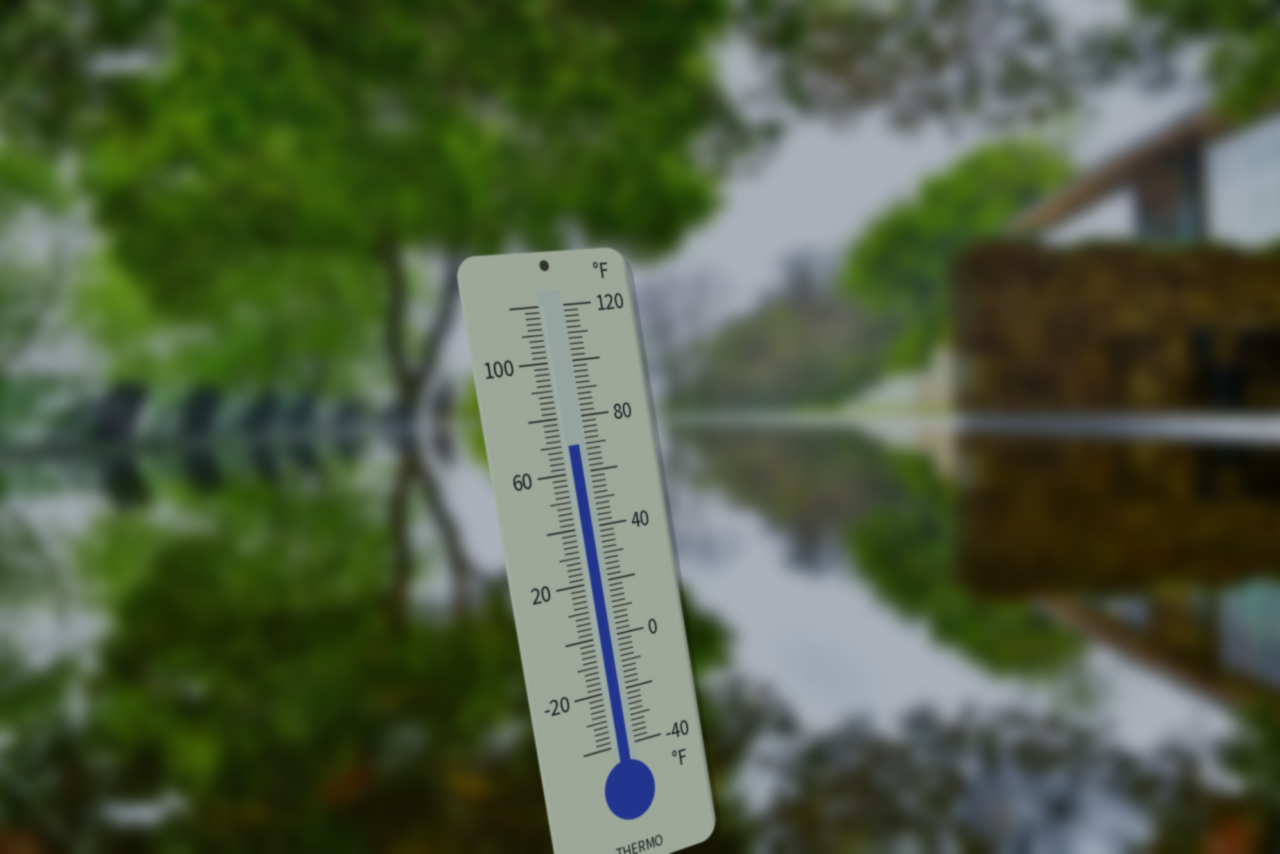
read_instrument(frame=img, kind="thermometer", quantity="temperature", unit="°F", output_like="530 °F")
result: 70 °F
